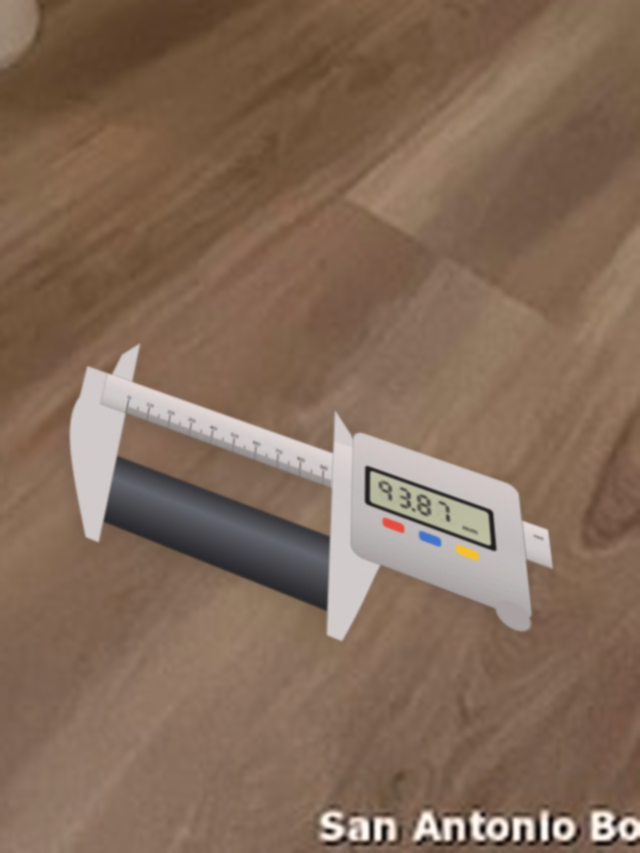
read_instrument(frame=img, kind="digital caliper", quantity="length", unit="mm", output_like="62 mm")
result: 93.87 mm
